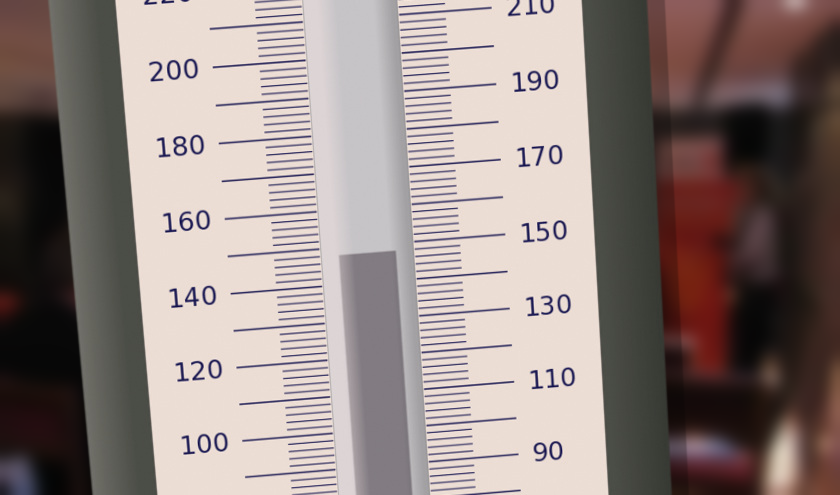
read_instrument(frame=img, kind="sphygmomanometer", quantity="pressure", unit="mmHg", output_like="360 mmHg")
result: 148 mmHg
